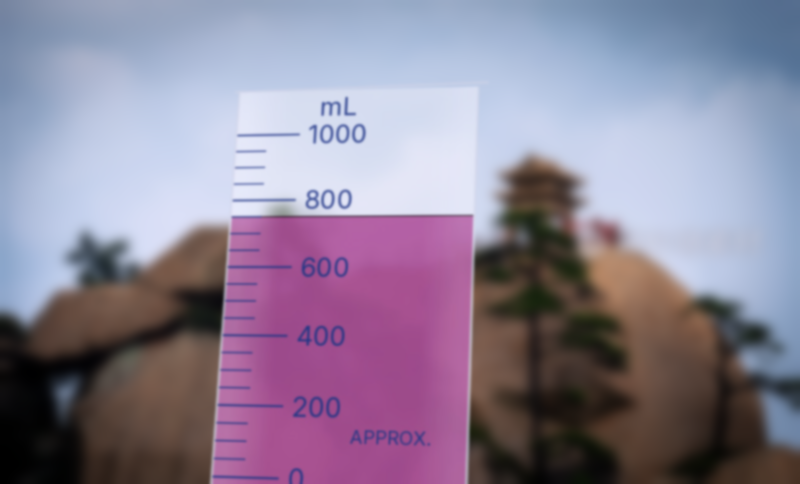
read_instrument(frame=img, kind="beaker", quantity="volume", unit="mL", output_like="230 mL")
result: 750 mL
